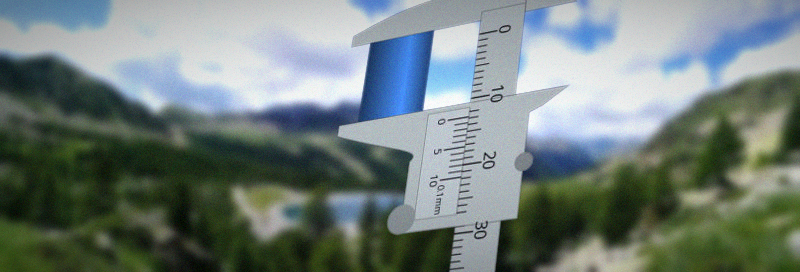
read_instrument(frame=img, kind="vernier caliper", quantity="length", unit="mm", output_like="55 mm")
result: 12.8 mm
